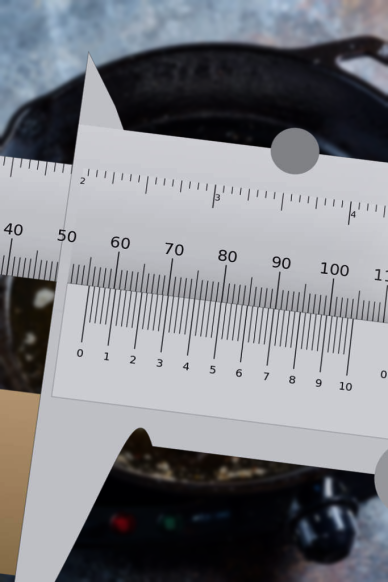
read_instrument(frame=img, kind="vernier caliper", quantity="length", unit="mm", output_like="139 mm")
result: 55.4 mm
